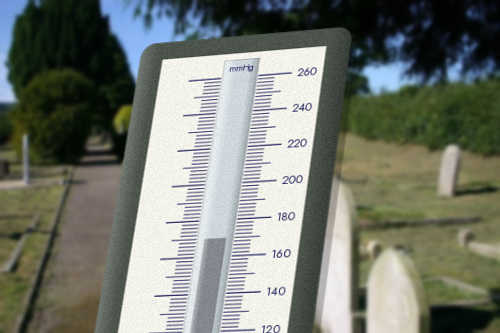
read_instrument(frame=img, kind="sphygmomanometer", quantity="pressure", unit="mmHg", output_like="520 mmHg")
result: 170 mmHg
